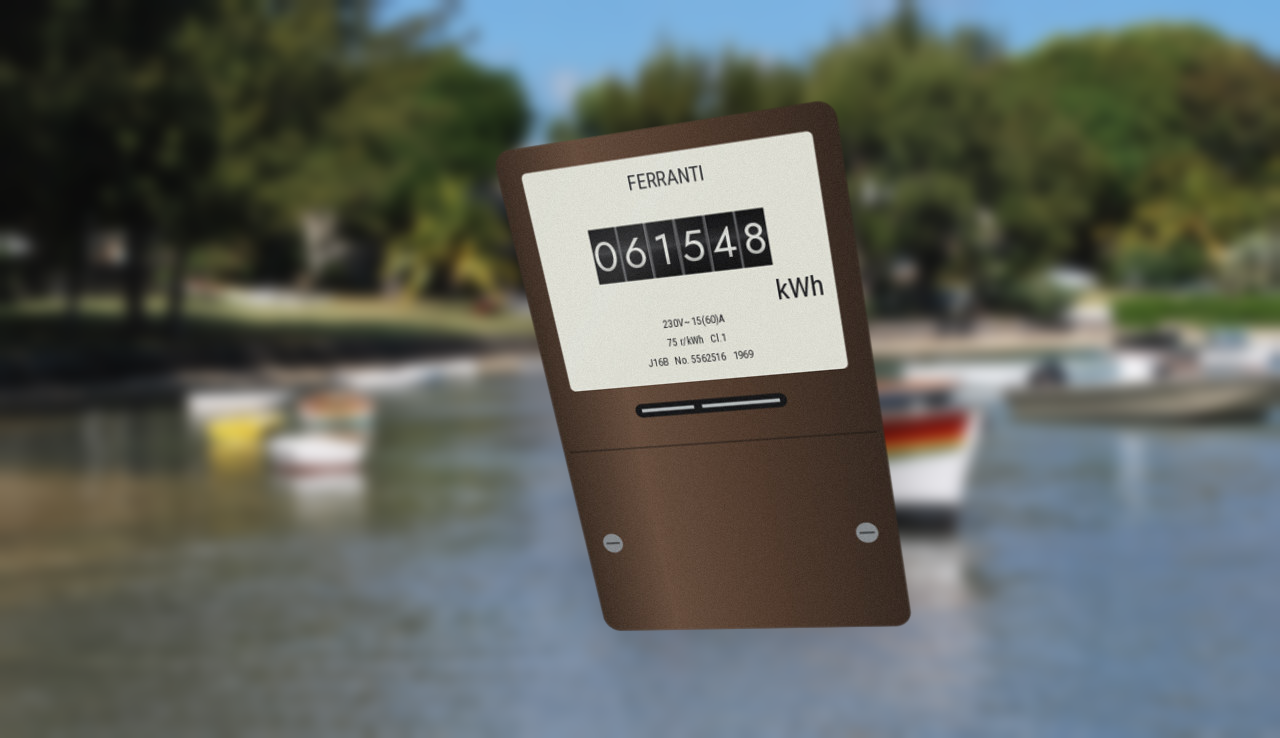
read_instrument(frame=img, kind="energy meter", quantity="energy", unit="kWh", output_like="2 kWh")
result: 61548 kWh
